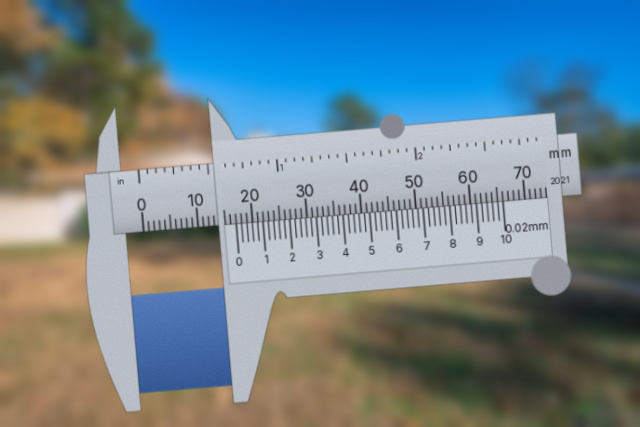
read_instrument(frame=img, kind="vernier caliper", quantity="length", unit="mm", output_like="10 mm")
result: 17.0 mm
